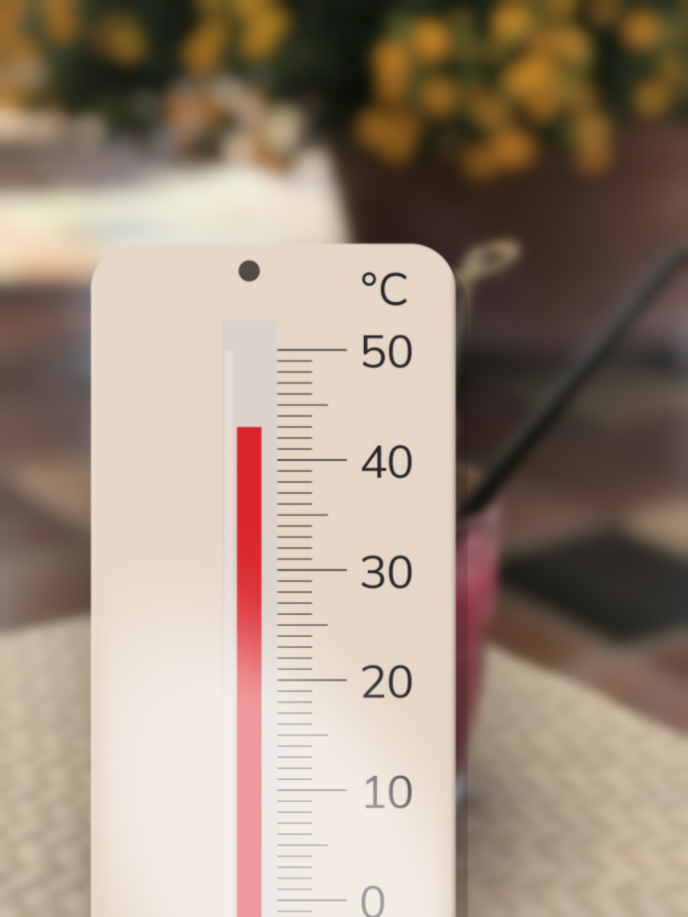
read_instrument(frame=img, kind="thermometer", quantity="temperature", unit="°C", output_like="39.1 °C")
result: 43 °C
